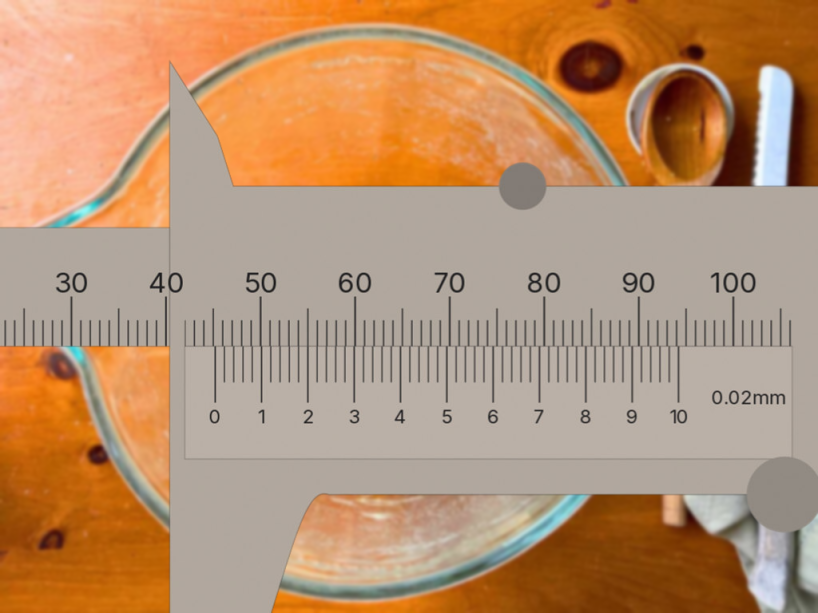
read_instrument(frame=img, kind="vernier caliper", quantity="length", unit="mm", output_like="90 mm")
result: 45.2 mm
